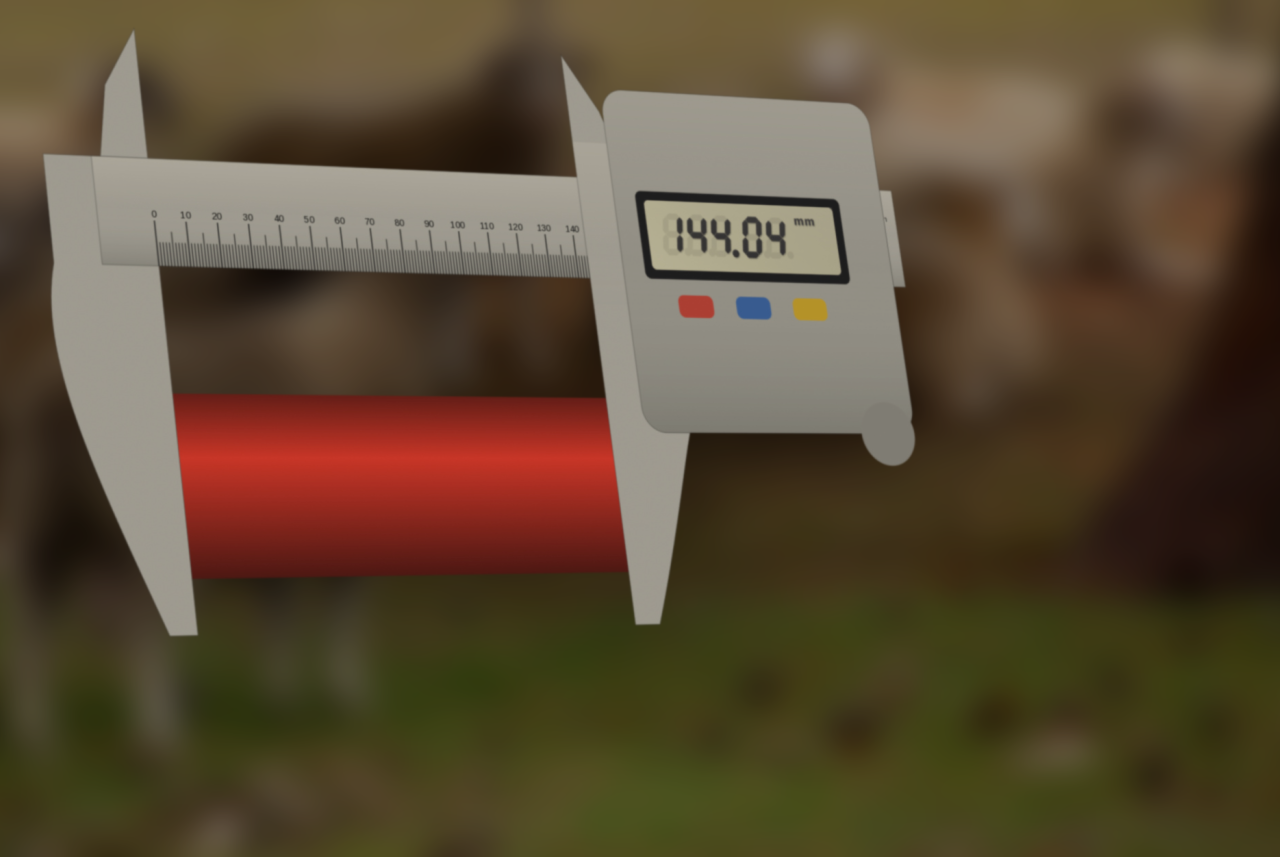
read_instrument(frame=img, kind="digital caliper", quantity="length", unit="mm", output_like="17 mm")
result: 144.04 mm
